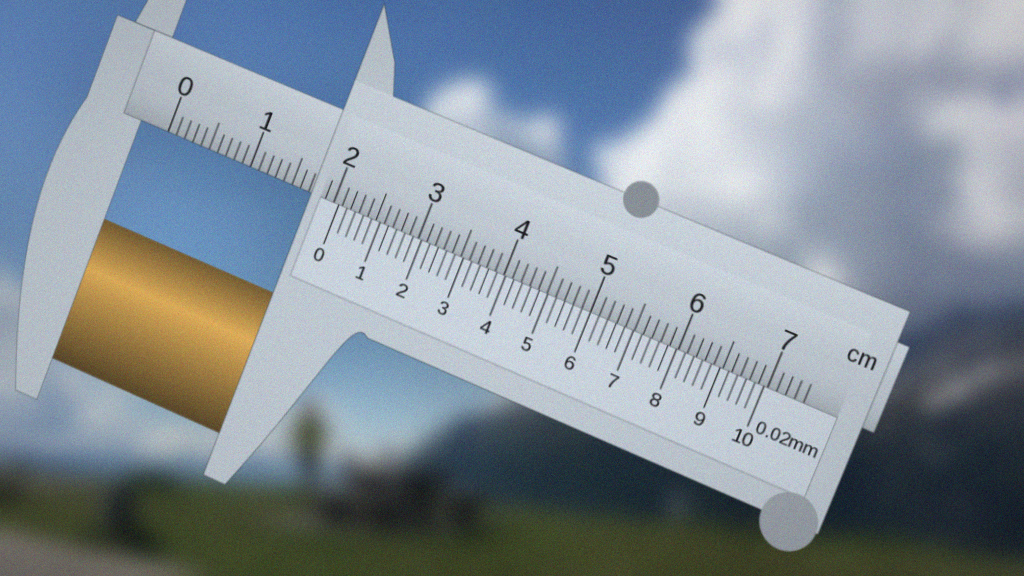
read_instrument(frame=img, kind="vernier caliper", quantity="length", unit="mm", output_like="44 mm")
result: 20.6 mm
